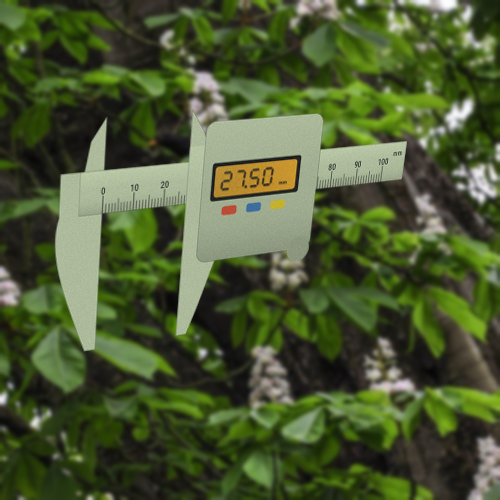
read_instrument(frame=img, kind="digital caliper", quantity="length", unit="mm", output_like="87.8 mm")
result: 27.50 mm
